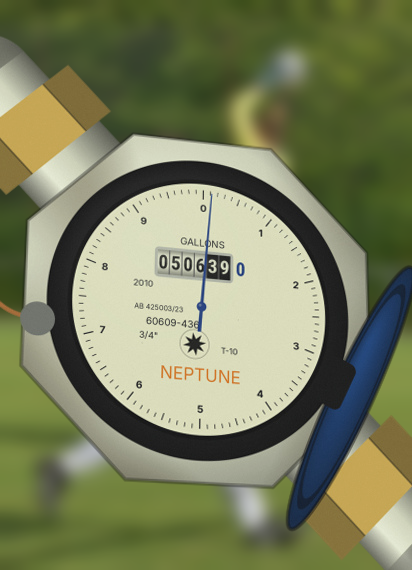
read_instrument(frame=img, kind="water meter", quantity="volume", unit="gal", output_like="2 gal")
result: 506390.1 gal
